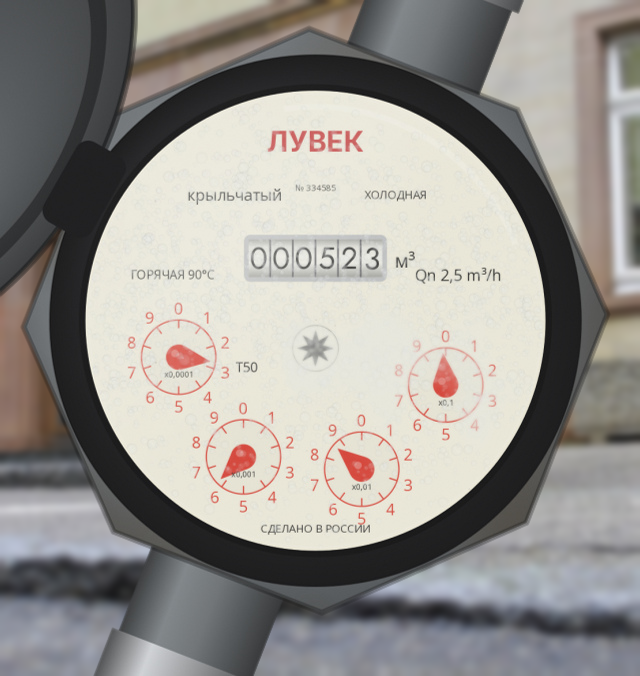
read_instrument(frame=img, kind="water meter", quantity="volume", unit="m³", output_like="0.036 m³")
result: 522.9862 m³
